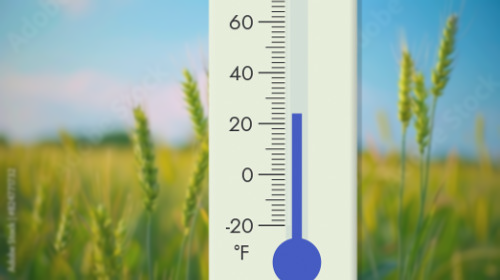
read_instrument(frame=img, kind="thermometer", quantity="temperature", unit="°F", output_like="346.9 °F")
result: 24 °F
